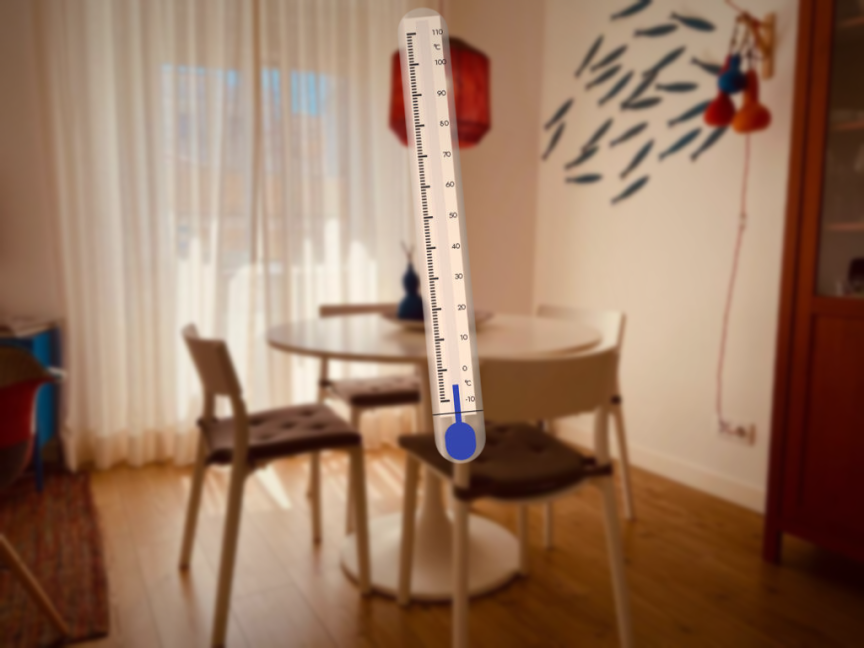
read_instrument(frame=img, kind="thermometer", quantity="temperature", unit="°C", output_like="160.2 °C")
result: -5 °C
